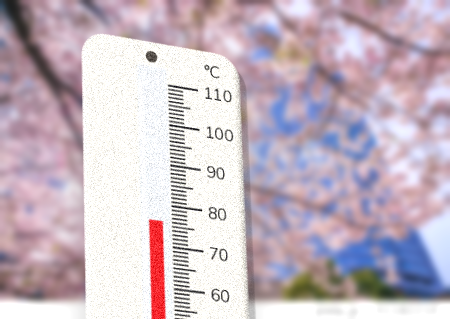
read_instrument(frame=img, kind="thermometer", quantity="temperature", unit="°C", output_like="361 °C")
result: 76 °C
